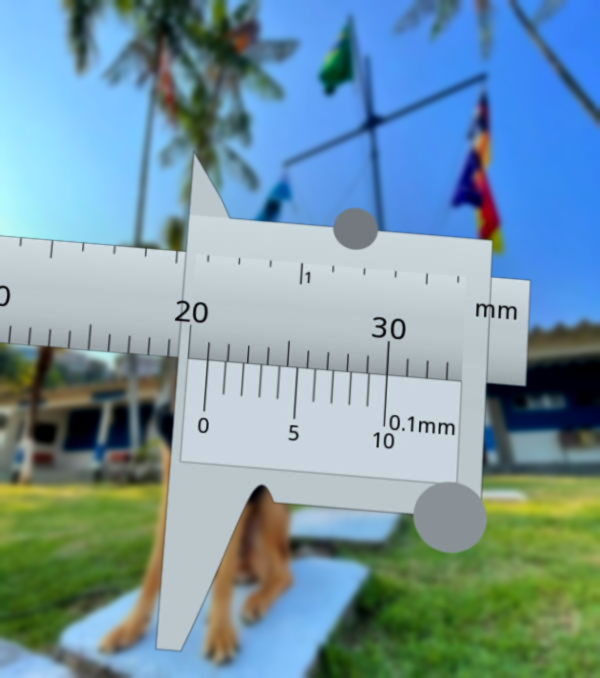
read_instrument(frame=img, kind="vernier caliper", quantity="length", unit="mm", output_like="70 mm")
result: 21.0 mm
